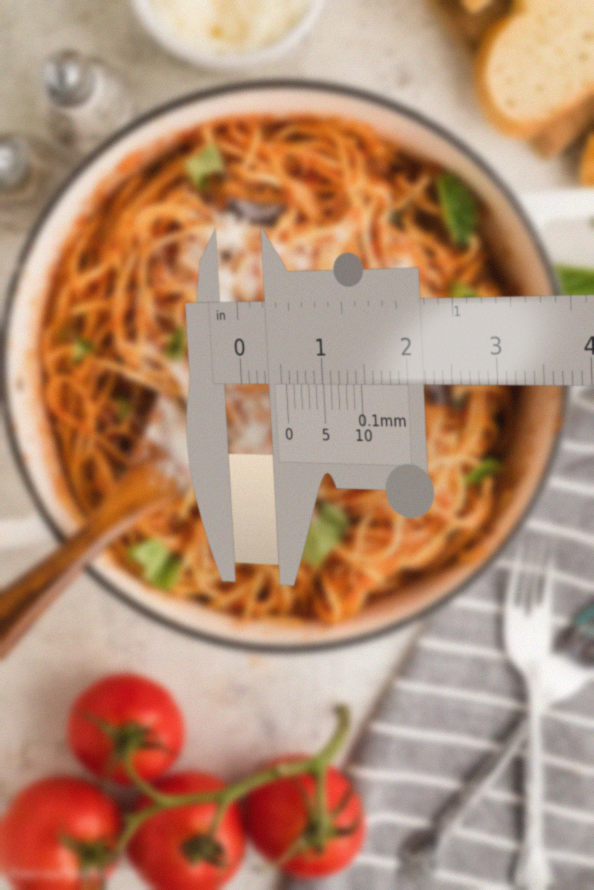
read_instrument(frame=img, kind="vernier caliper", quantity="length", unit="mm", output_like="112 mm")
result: 5.6 mm
